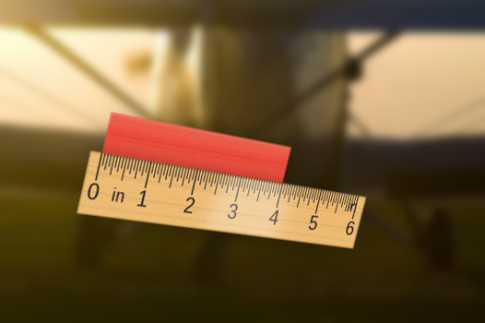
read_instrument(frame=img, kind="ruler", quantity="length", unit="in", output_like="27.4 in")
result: 4 in
